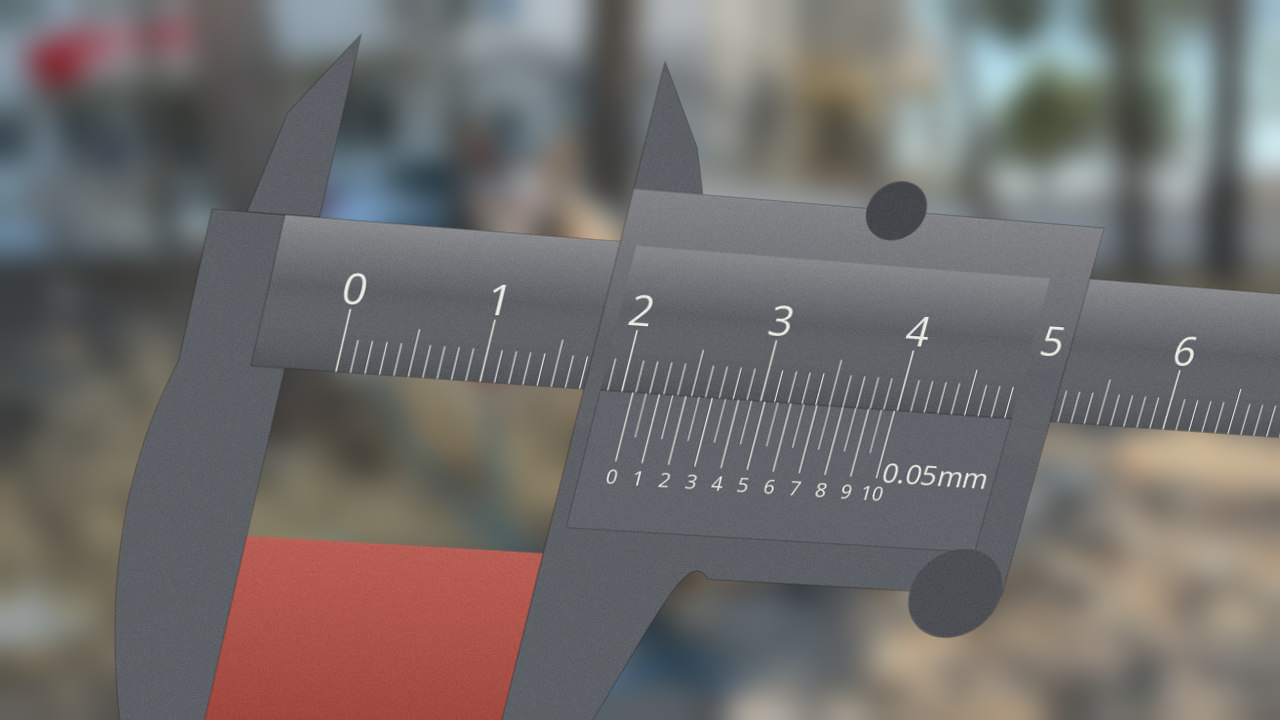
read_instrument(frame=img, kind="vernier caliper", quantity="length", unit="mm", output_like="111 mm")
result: 20.8 mm
